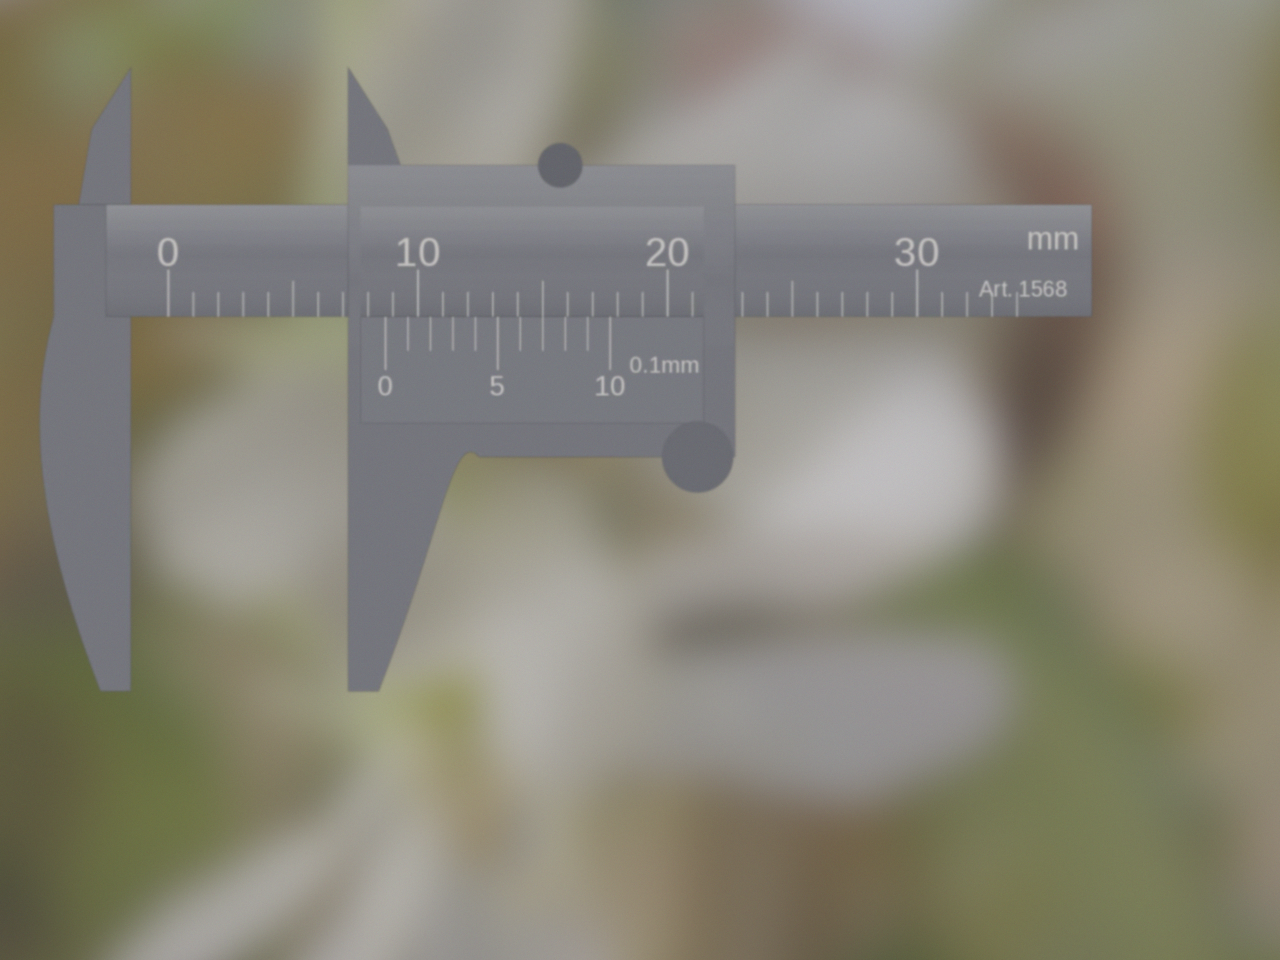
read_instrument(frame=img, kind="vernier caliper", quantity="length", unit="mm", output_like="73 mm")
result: 8.7 mm
